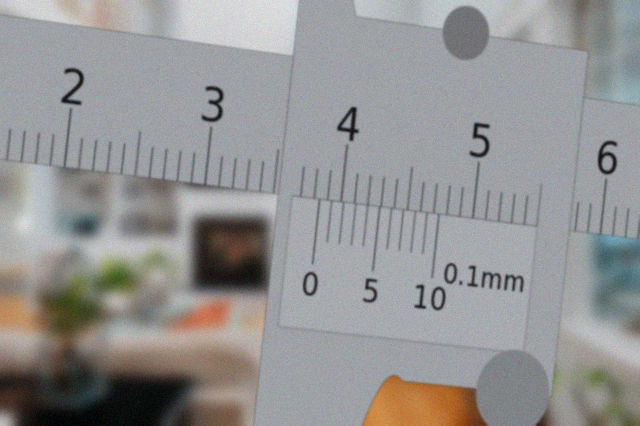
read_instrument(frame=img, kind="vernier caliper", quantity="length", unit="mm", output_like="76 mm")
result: 38.4 mm
